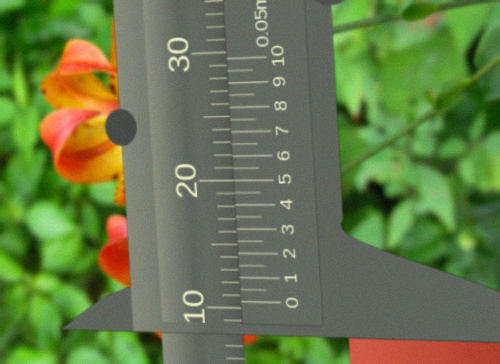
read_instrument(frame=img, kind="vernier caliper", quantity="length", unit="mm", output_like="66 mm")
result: 10.5 mm
